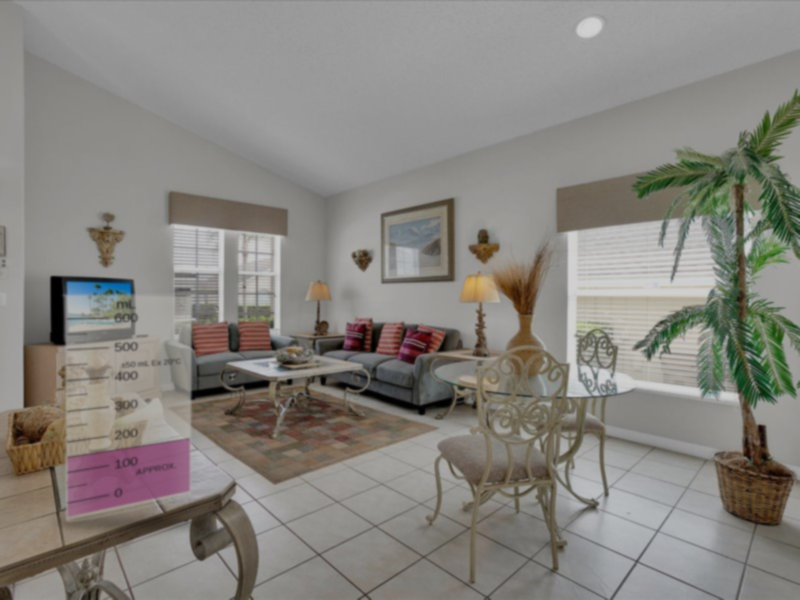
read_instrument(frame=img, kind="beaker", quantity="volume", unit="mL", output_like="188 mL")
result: 150 mL
